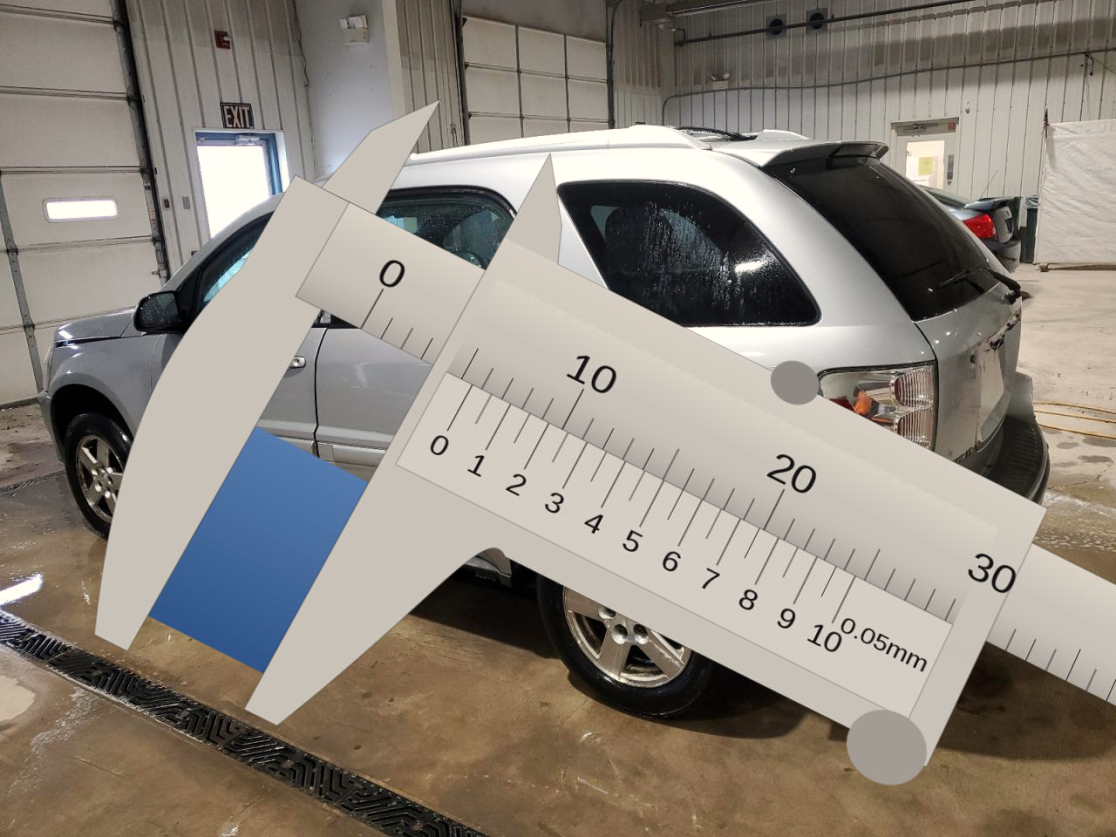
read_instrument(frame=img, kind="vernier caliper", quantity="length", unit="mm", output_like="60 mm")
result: 5.55 mm
